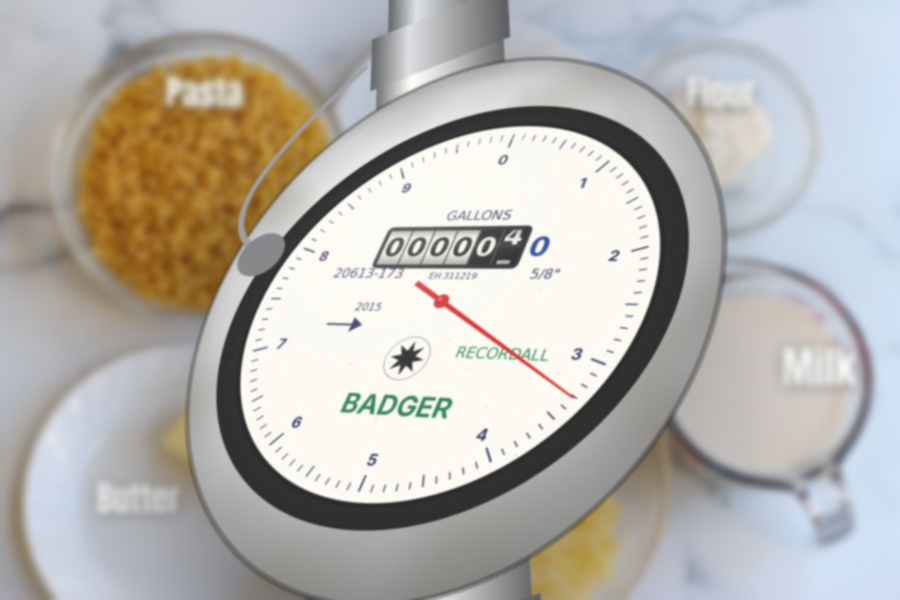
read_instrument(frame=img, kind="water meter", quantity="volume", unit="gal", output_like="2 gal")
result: 43.3 gal
